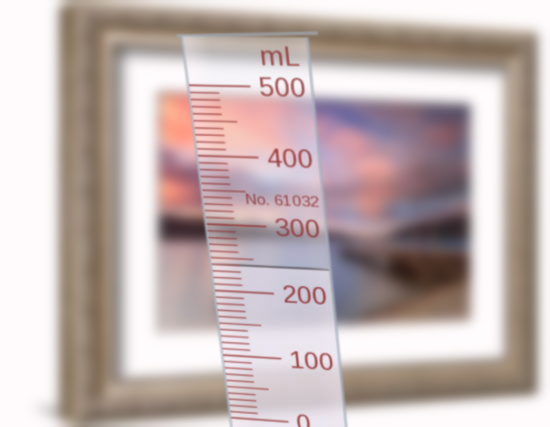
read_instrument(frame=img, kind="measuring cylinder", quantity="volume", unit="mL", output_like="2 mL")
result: 240 mL
